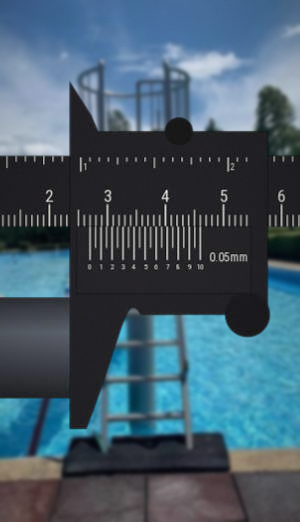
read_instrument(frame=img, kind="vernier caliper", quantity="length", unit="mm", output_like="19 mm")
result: 27.0 mm
